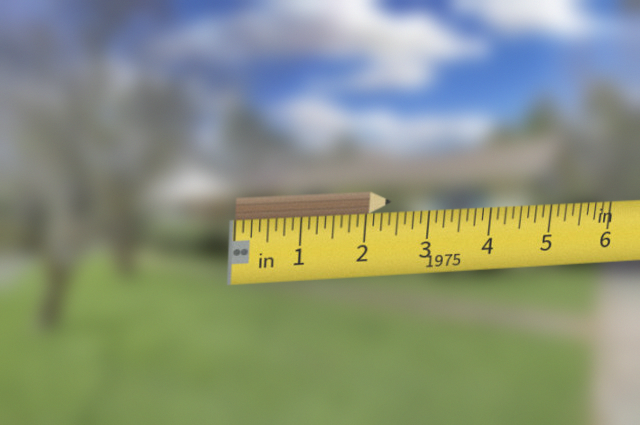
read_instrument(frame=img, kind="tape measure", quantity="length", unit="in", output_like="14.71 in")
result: 2.375 in
